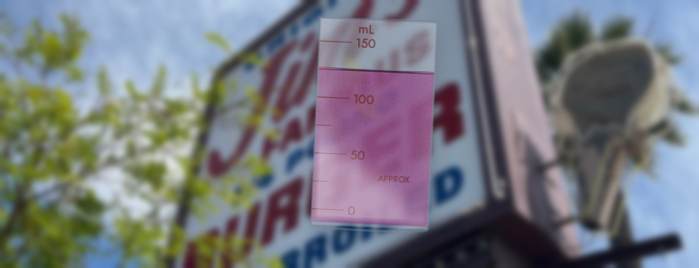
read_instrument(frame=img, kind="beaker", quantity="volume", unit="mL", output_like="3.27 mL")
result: 125 mL
